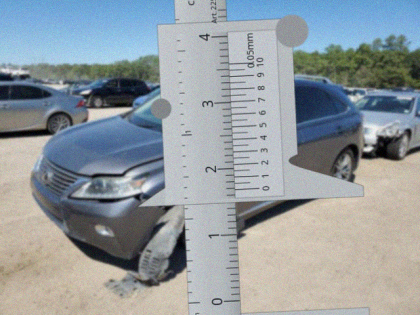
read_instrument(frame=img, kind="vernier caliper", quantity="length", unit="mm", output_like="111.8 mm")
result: 16.8 mm
